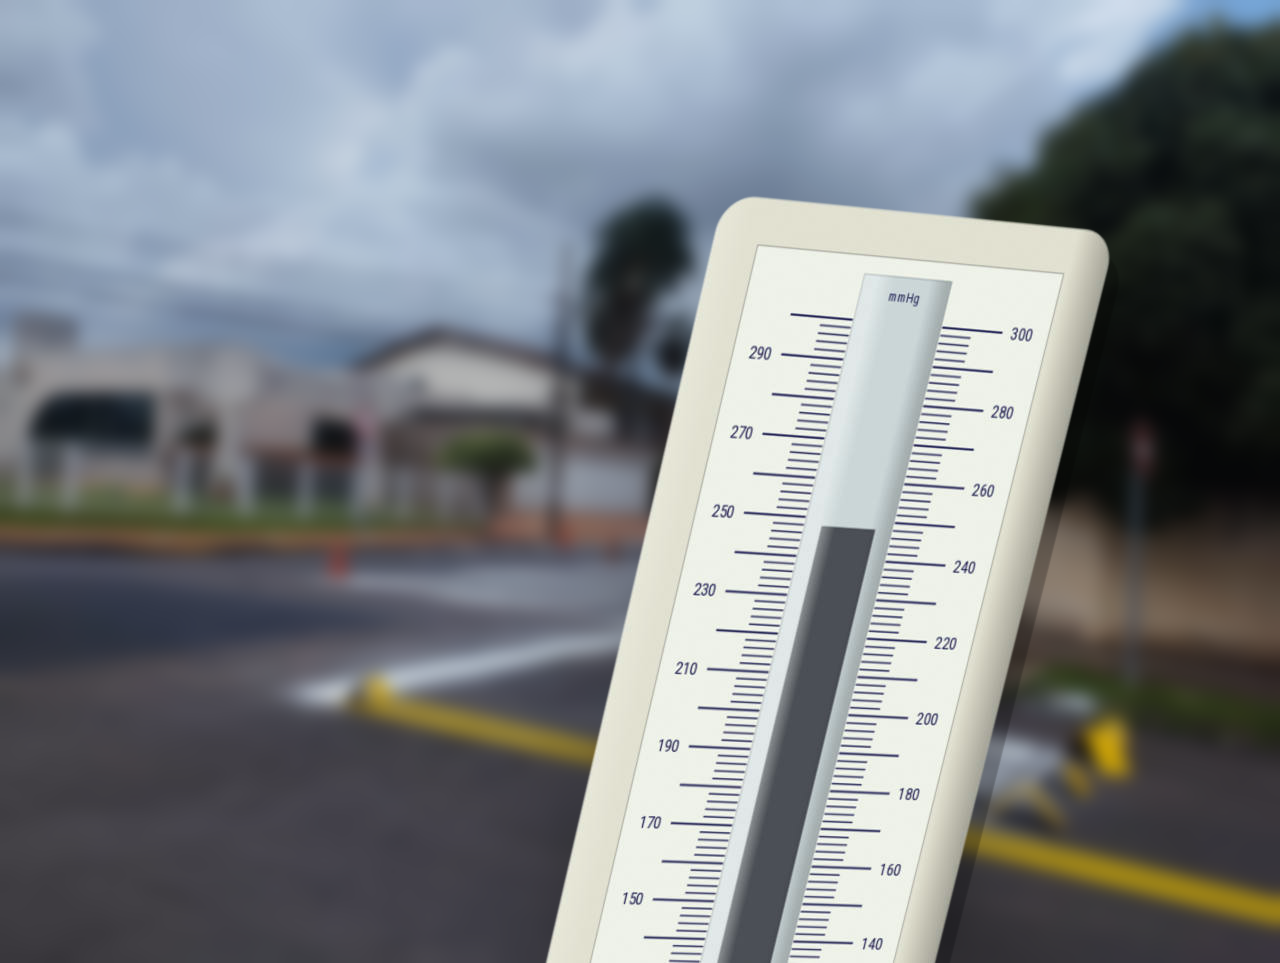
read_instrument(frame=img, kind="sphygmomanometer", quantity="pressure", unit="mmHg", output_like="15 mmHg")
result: 248 mmHg
